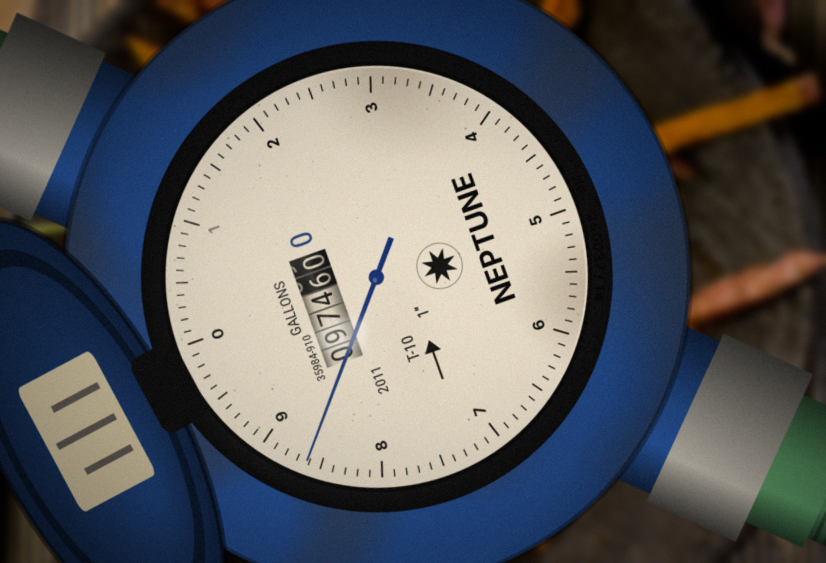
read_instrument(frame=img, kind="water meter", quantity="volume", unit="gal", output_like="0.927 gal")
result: 974598.6 gal
